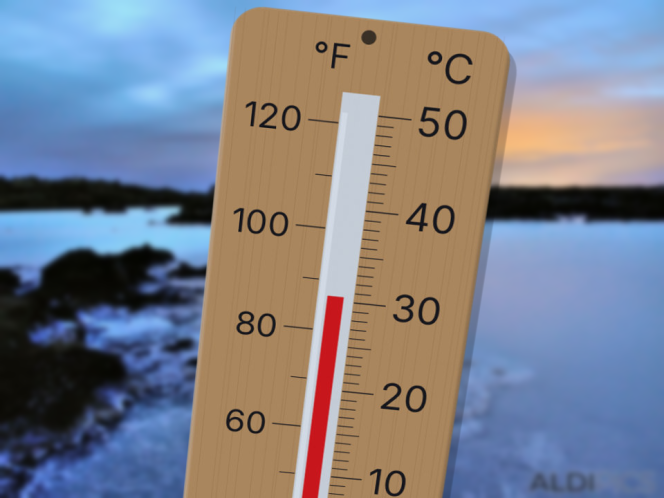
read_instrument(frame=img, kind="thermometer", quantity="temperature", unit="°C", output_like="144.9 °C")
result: 30.5 °C
